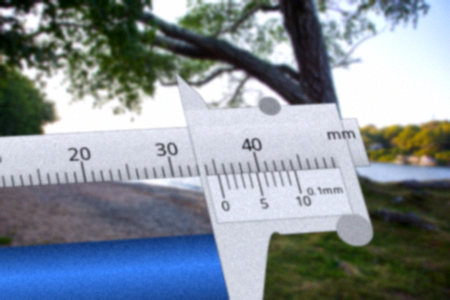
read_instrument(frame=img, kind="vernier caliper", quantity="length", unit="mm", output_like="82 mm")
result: 35.2 mm
